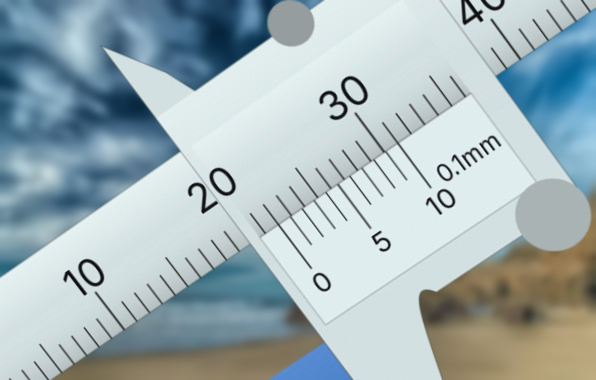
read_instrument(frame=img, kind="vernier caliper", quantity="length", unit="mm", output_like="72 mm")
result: 22.0 mm
